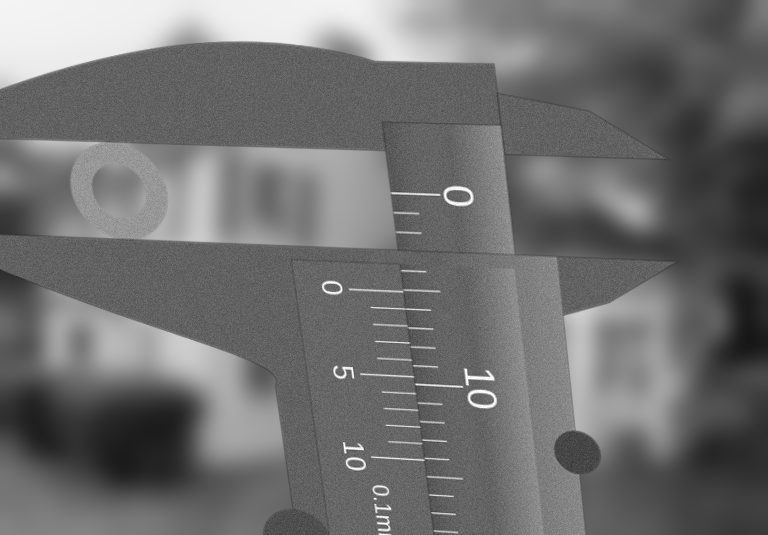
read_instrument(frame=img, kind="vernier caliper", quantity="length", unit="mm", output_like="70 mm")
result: 5.1 mm
